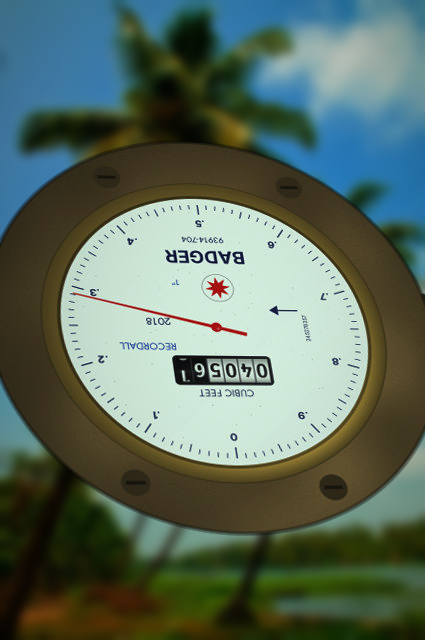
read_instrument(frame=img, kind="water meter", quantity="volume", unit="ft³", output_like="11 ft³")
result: 40561.29 ft³
